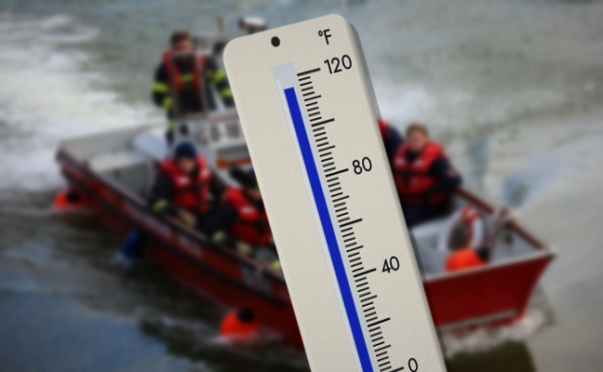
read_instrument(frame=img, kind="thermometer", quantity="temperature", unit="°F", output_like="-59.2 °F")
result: 116 °F
